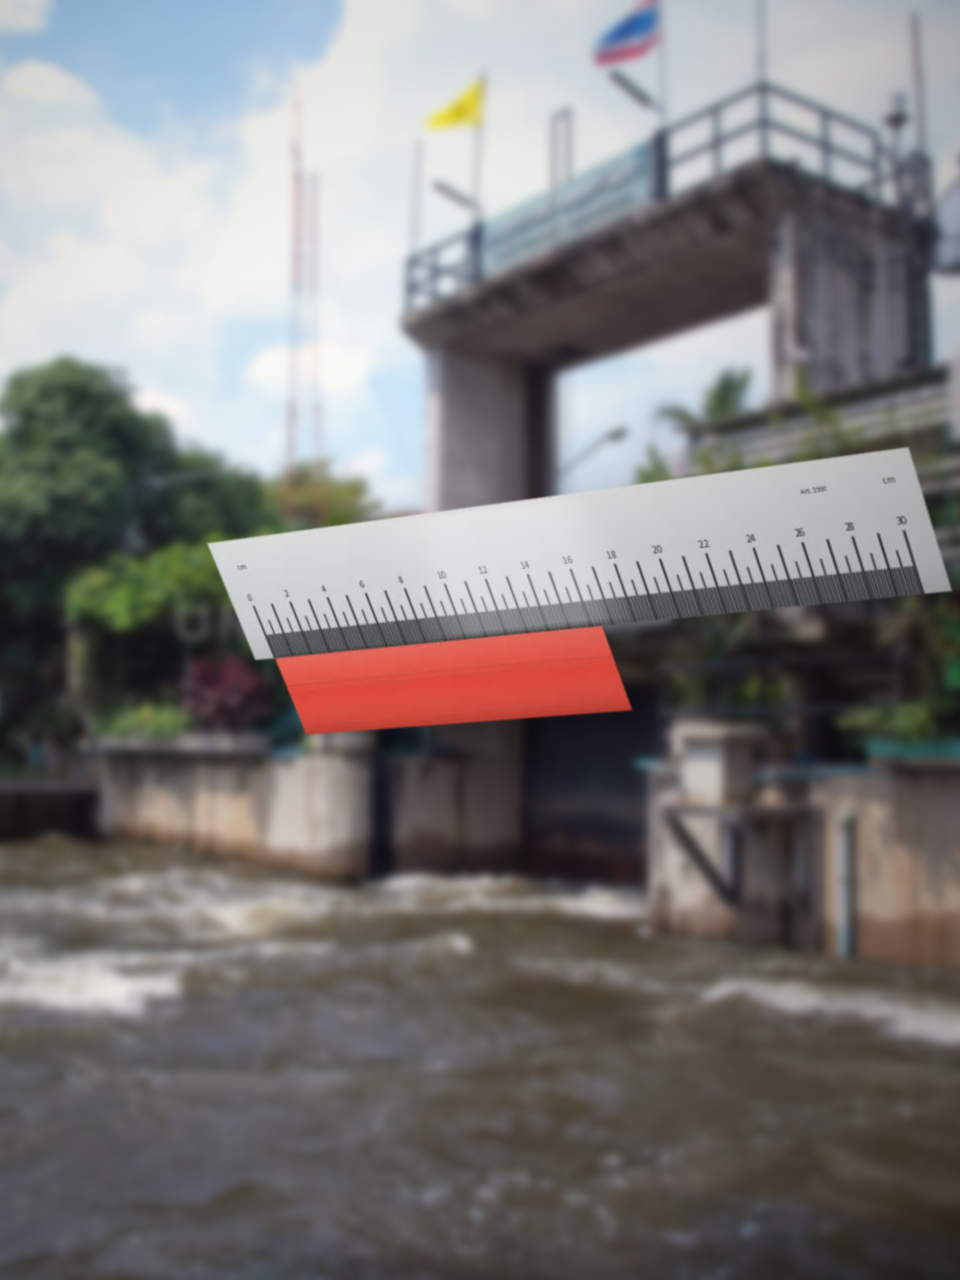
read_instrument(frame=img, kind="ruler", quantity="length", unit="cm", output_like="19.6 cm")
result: 16.5 cm
